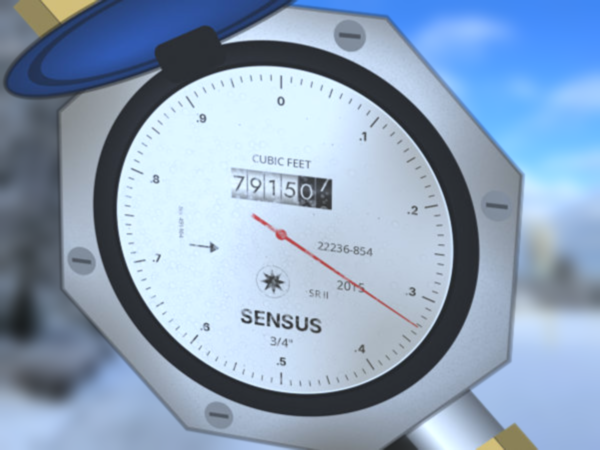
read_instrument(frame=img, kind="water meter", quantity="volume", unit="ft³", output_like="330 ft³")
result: 791507.33 ft³
